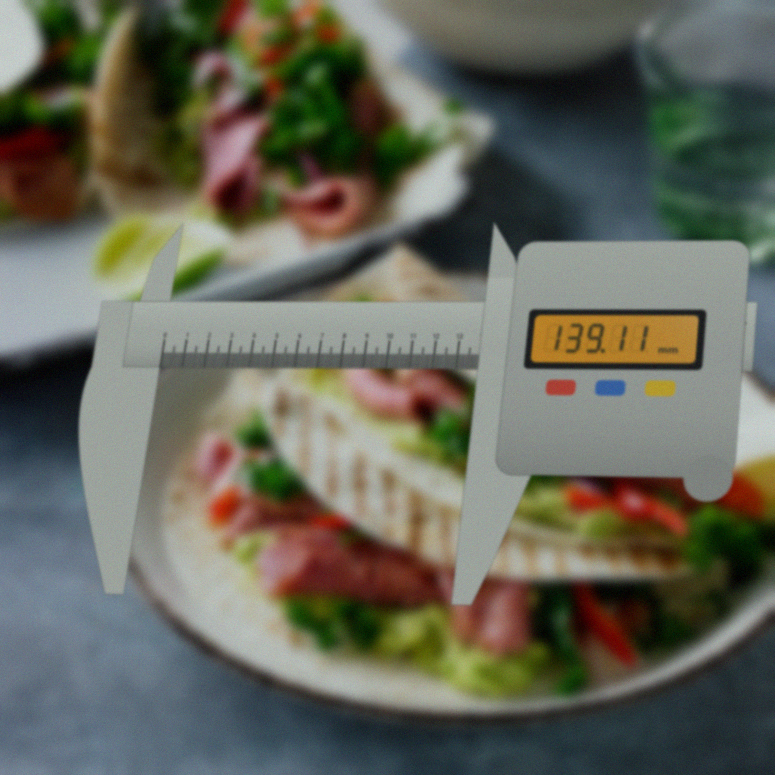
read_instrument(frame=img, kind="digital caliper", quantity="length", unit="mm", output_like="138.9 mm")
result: 139.11 mm
